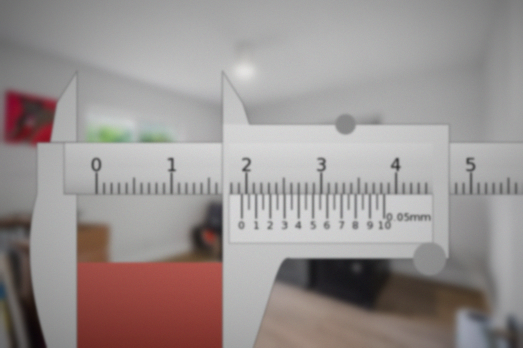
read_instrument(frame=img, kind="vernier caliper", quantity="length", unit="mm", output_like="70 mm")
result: 19.4 mm
